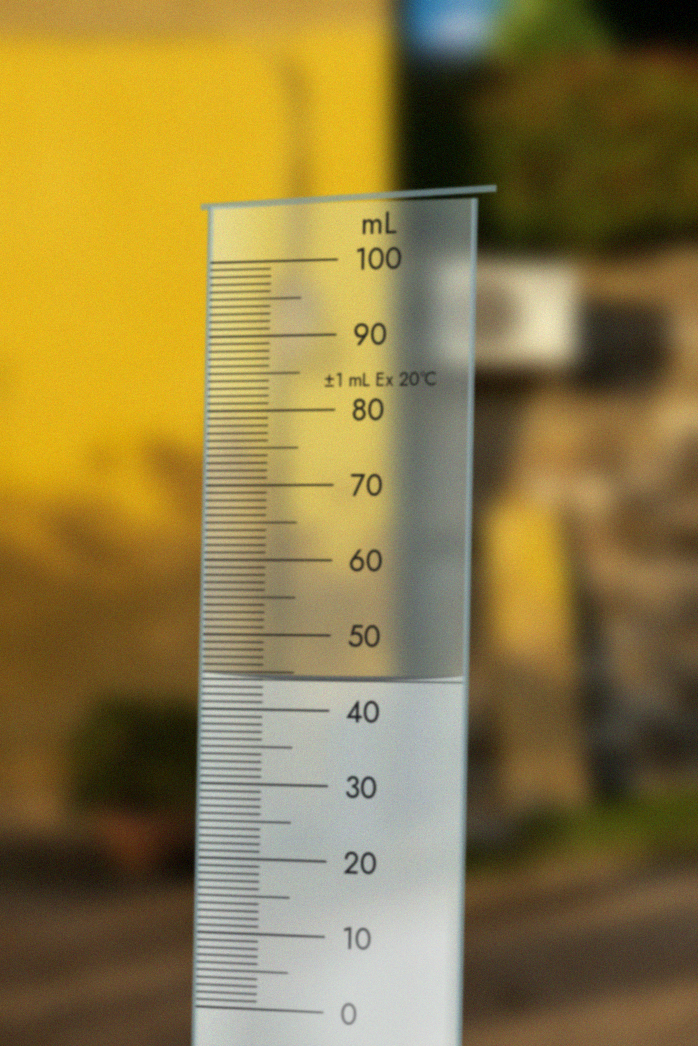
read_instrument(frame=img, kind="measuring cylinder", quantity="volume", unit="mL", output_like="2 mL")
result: 44 mL
